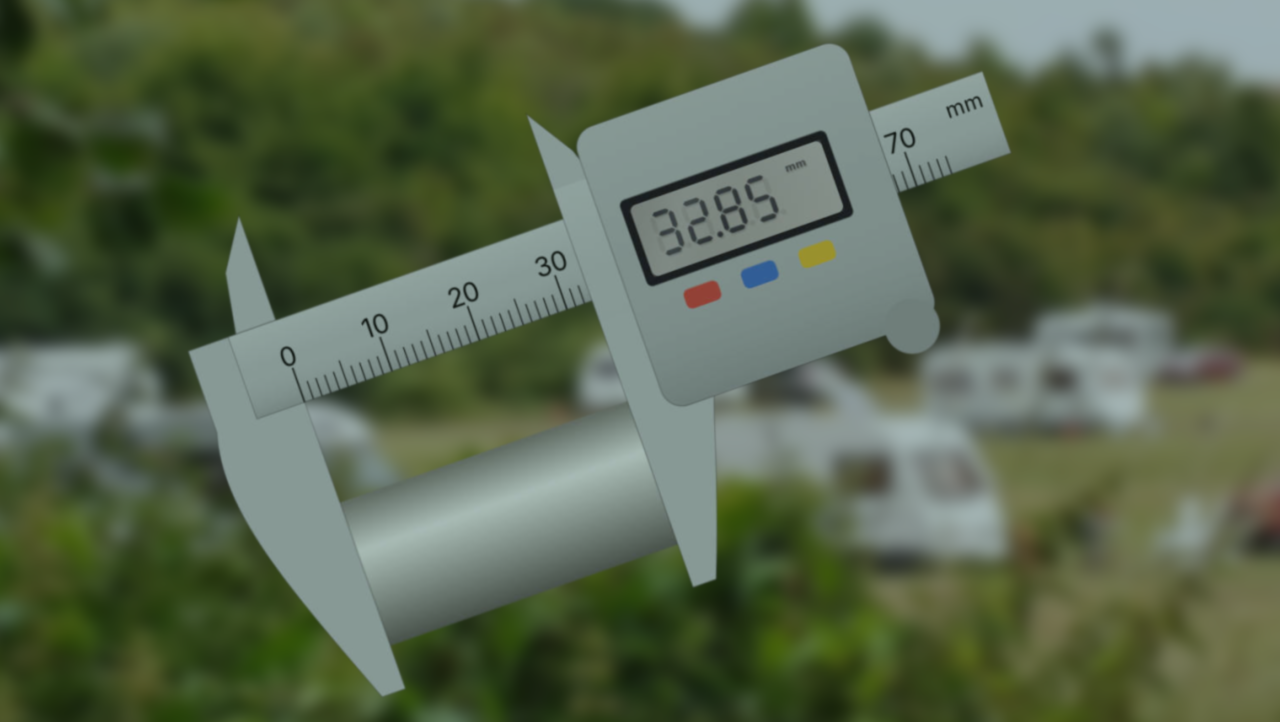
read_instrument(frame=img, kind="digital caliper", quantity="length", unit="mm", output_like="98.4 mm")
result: 32.85 mm
